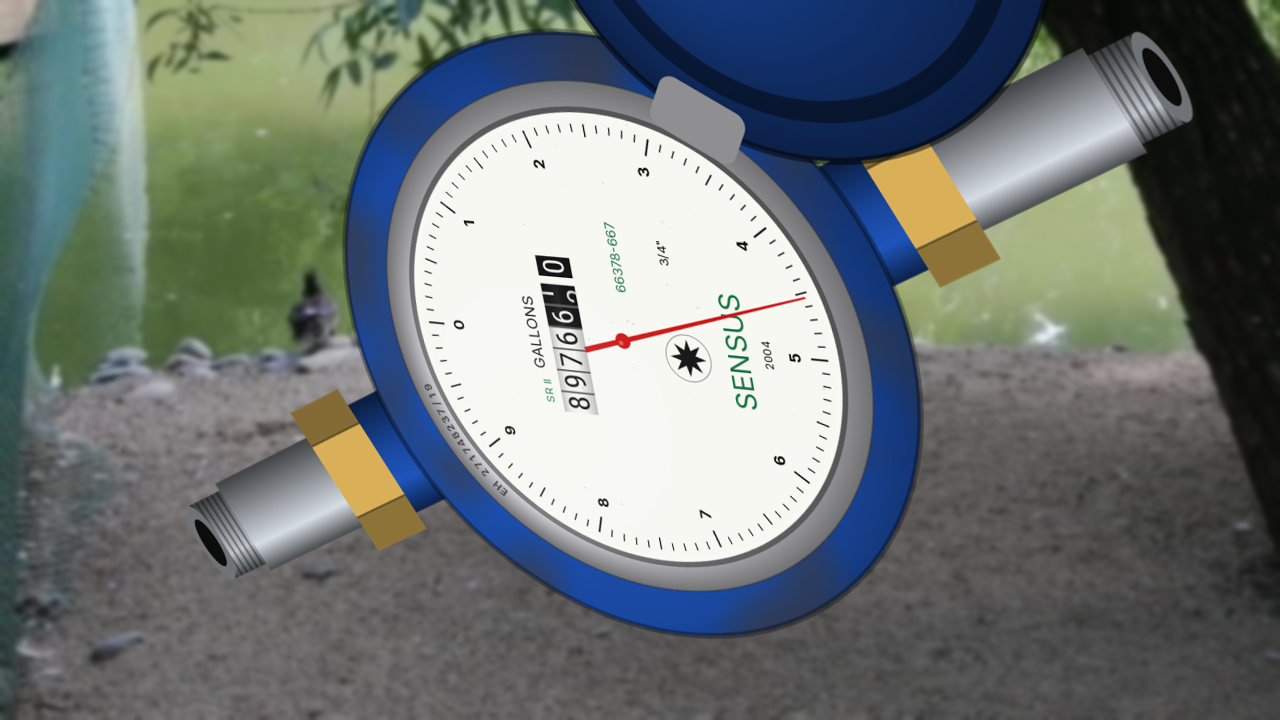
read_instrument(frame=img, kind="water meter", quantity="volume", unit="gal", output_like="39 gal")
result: 8976614.5 gal
